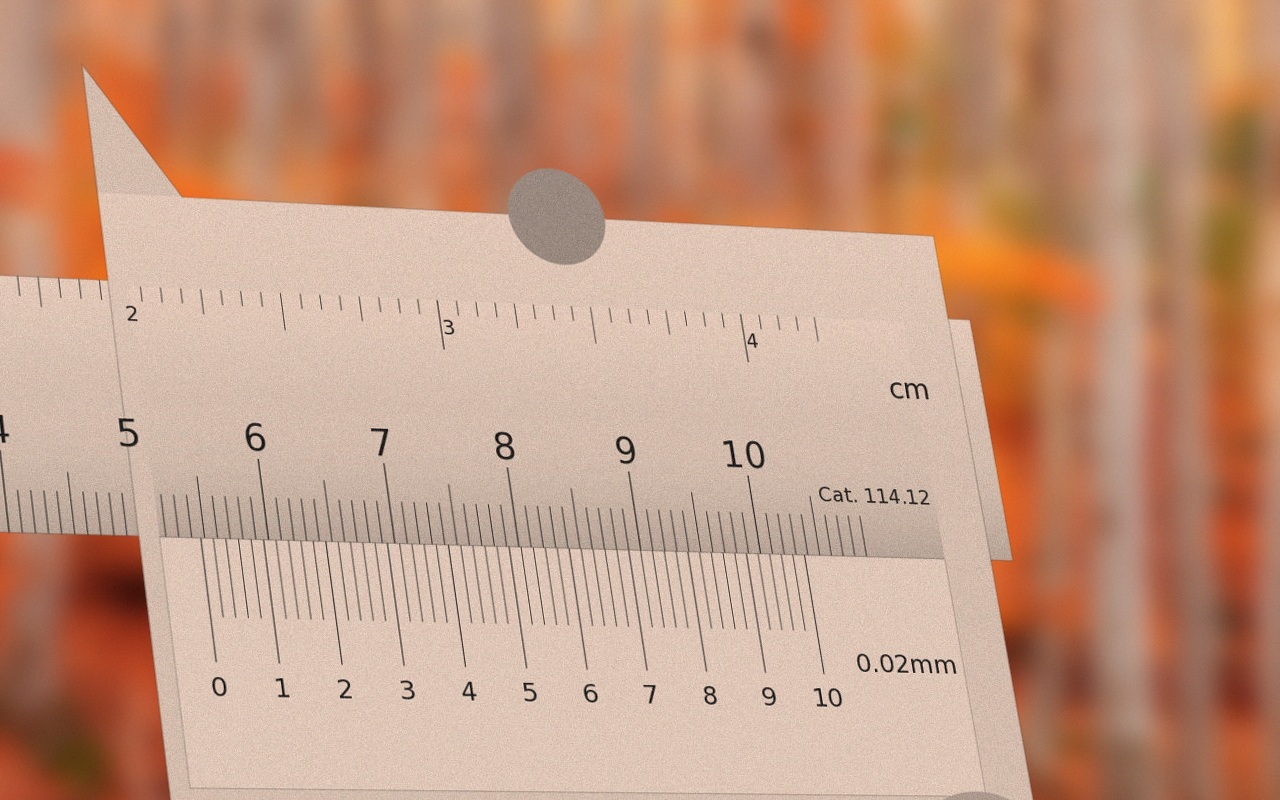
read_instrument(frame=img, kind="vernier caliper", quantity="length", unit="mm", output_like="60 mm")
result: 54.7 mm
